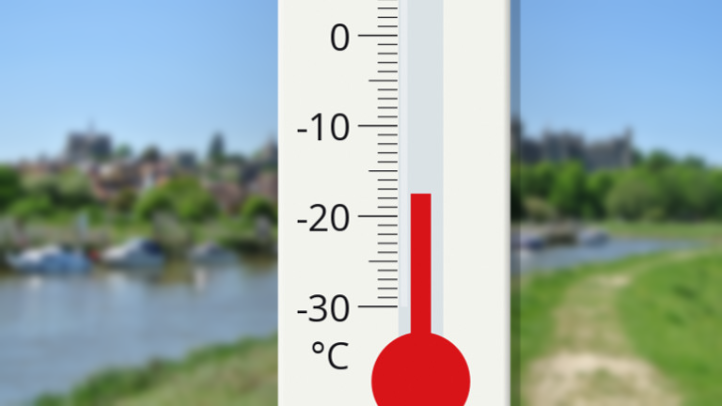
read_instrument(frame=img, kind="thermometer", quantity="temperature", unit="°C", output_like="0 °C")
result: -17.5 °C
